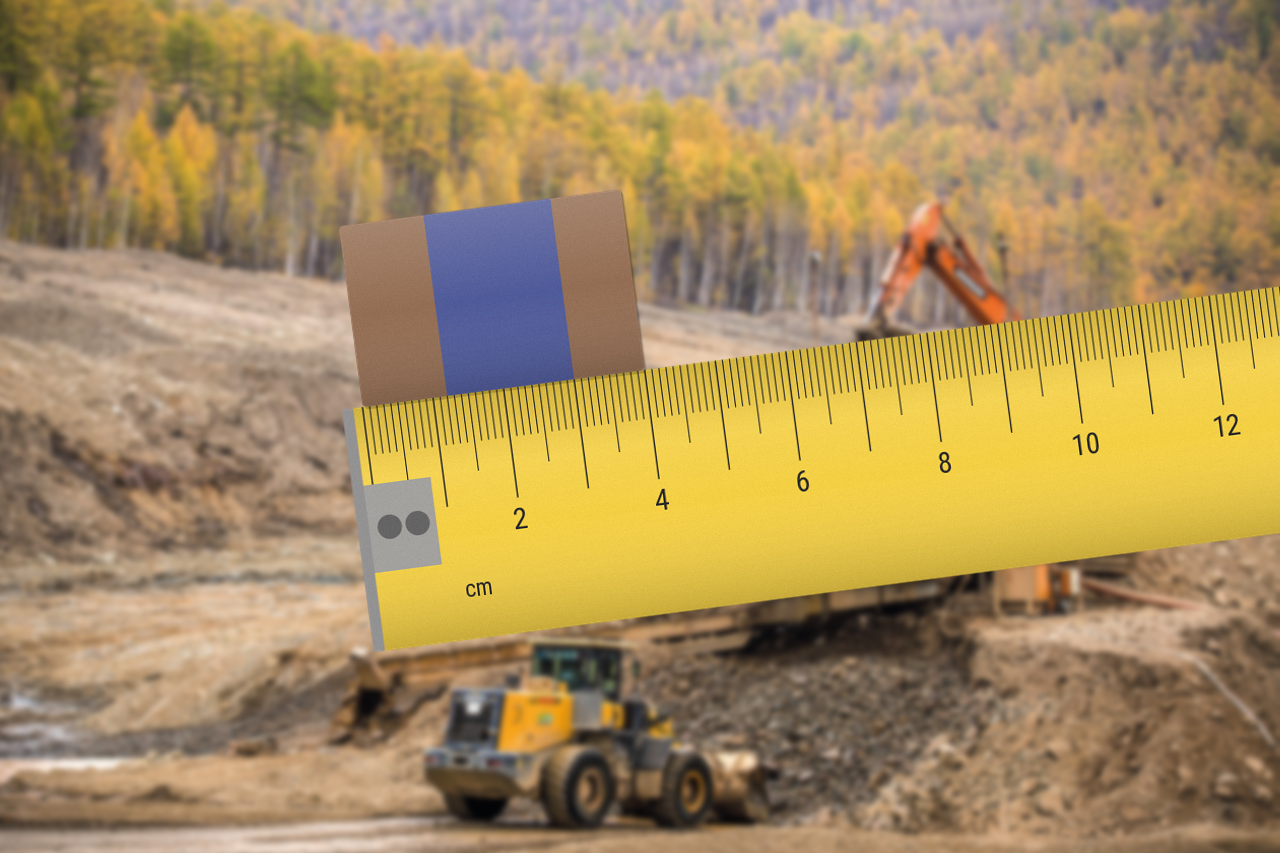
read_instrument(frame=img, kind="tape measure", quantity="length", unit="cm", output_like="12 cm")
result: 4 cm
